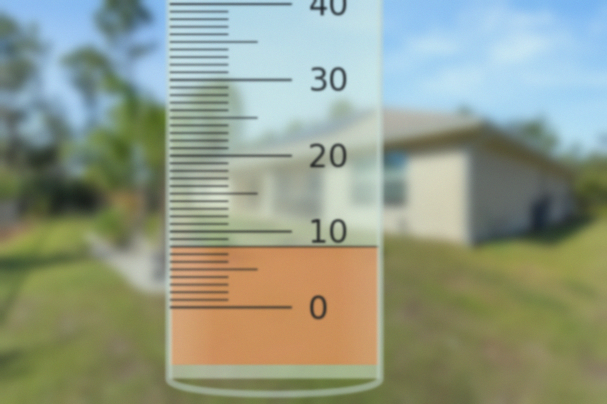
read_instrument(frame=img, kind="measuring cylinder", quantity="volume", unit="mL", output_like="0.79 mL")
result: 8 mL
